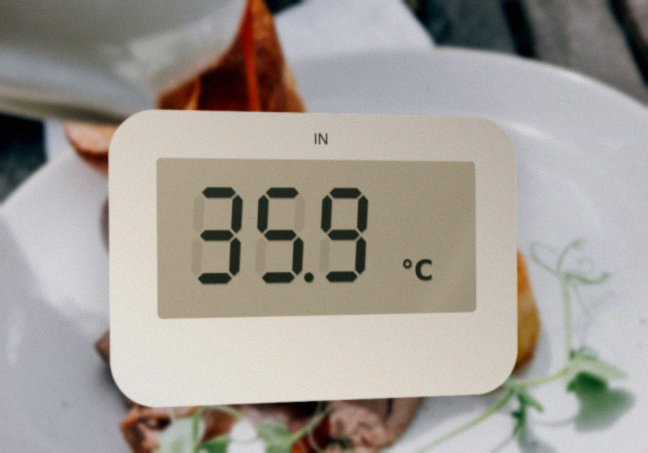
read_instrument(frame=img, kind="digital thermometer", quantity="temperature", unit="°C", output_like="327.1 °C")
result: 35.9 °C
